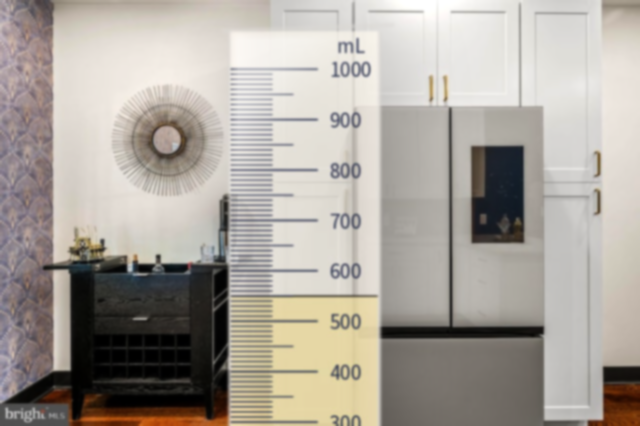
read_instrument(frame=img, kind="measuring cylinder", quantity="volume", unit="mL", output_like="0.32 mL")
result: 550 mL
